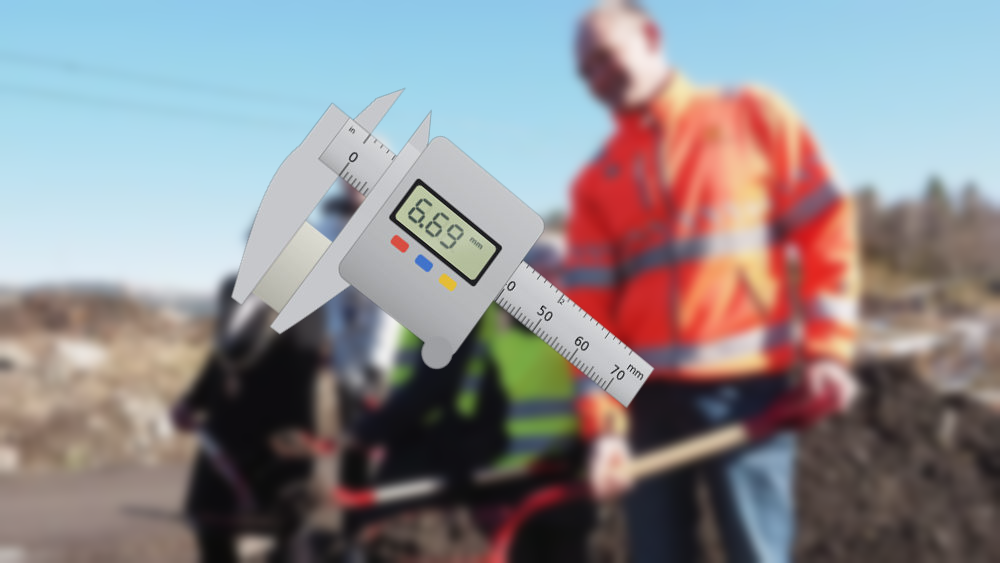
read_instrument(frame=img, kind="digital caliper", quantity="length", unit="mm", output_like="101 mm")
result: 6.69 mm
